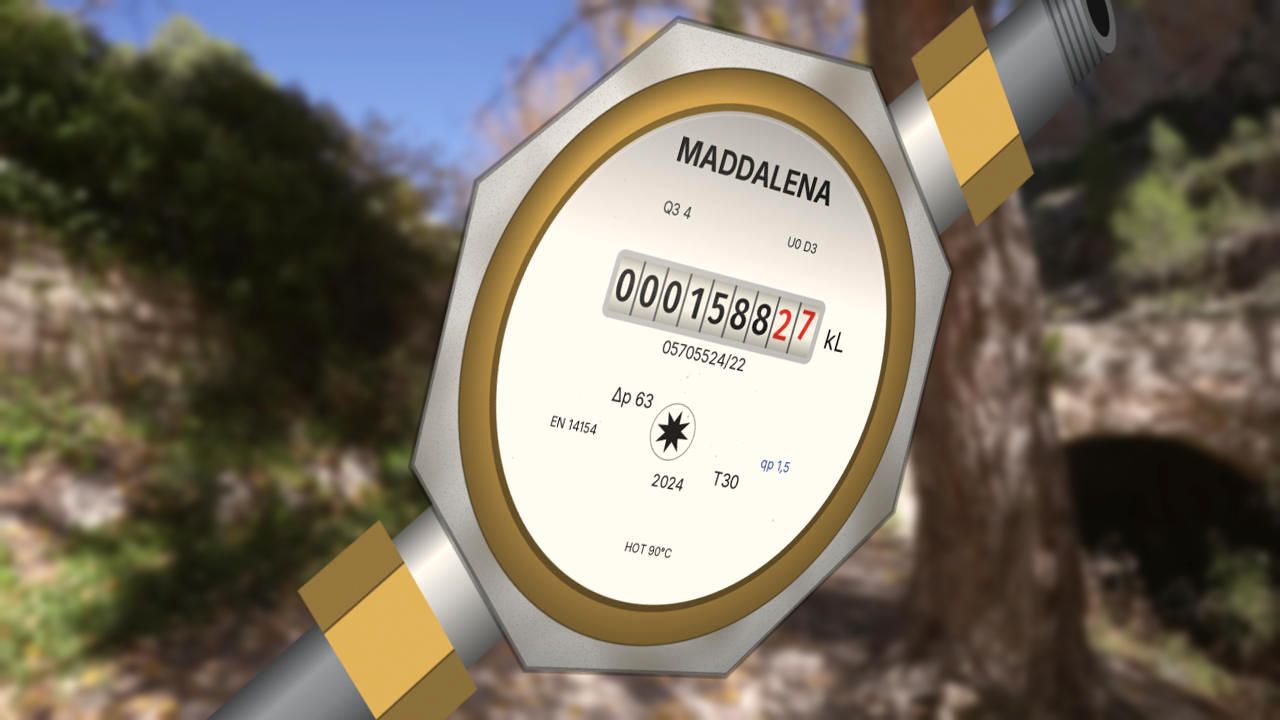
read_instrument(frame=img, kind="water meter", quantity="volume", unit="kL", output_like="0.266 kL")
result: 1588.27 kL
